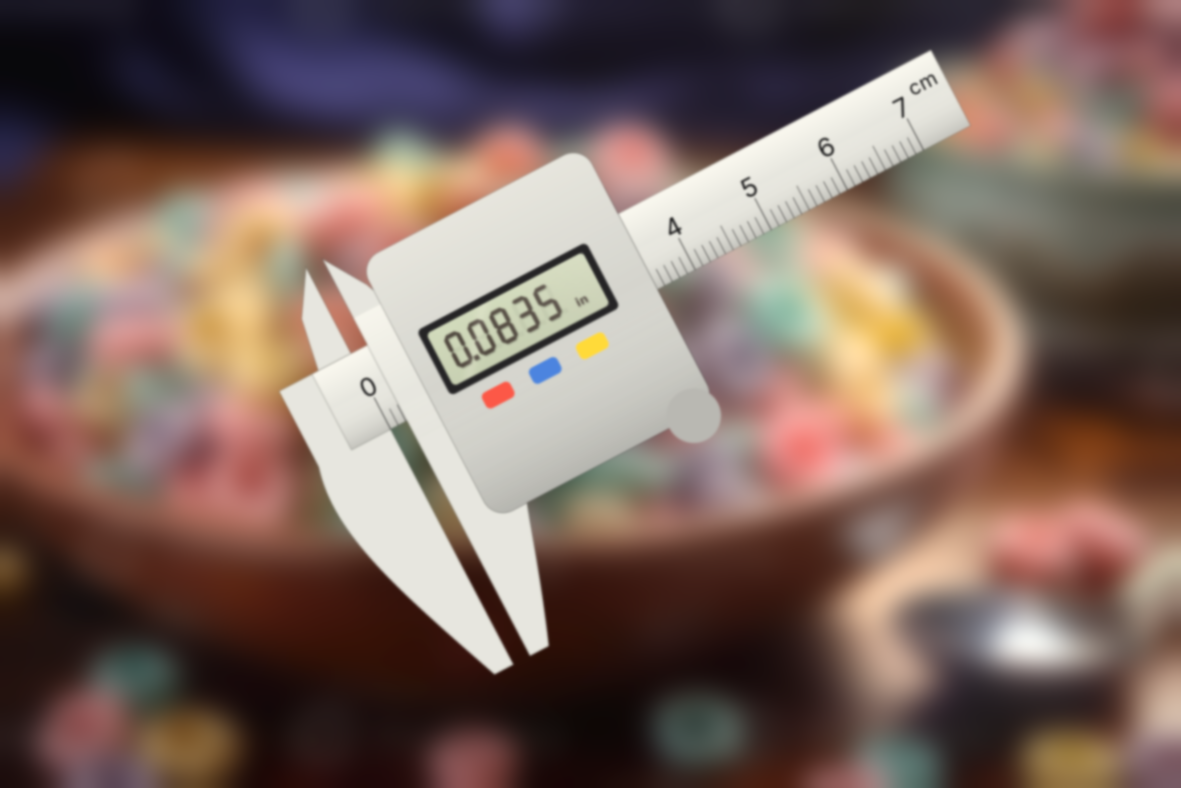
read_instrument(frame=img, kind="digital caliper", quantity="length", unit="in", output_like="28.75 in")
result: 0.0835 in
